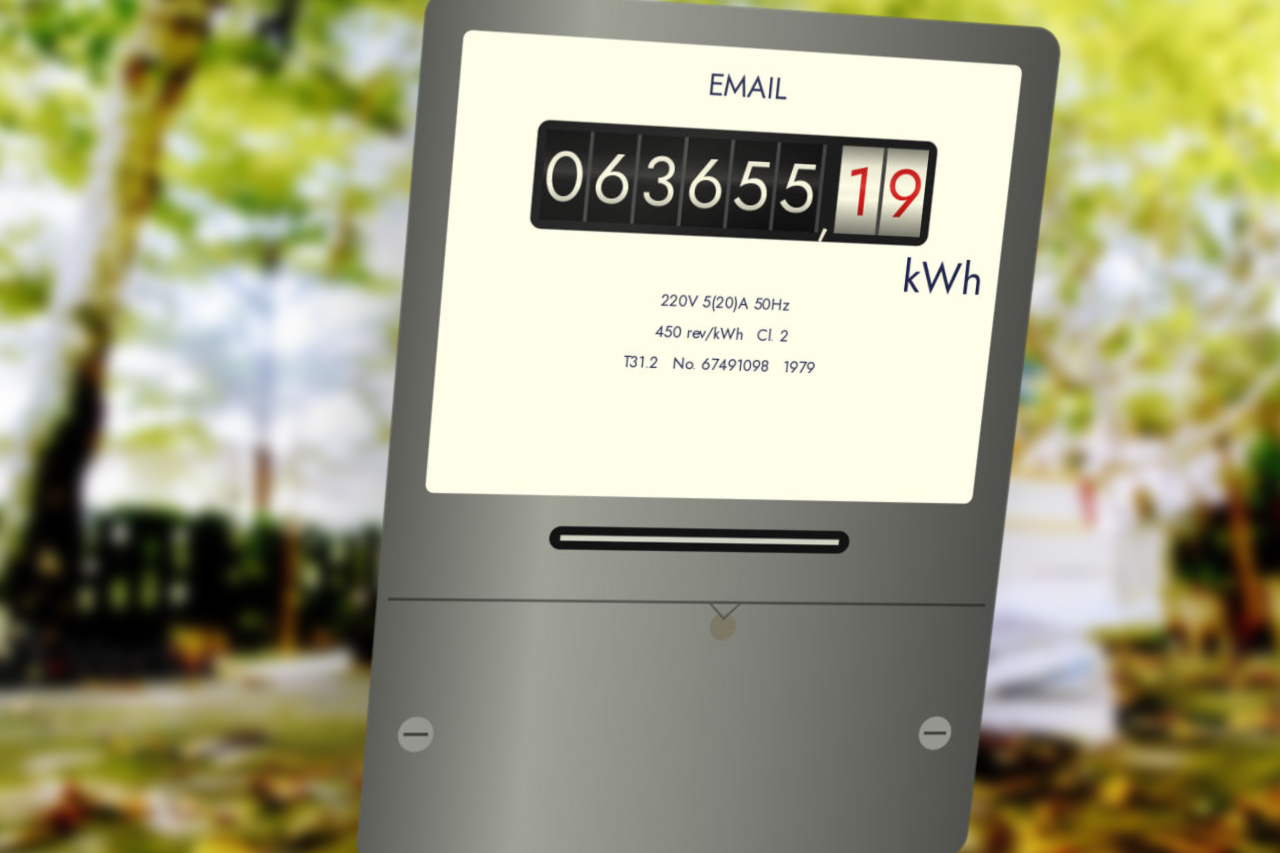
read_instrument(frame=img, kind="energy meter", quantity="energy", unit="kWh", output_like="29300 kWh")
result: 63655.19 kWh
